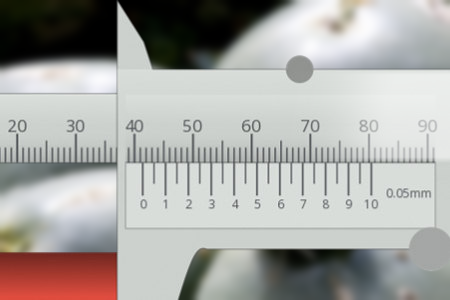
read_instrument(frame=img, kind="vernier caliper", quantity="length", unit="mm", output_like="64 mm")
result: 41.4 mm
